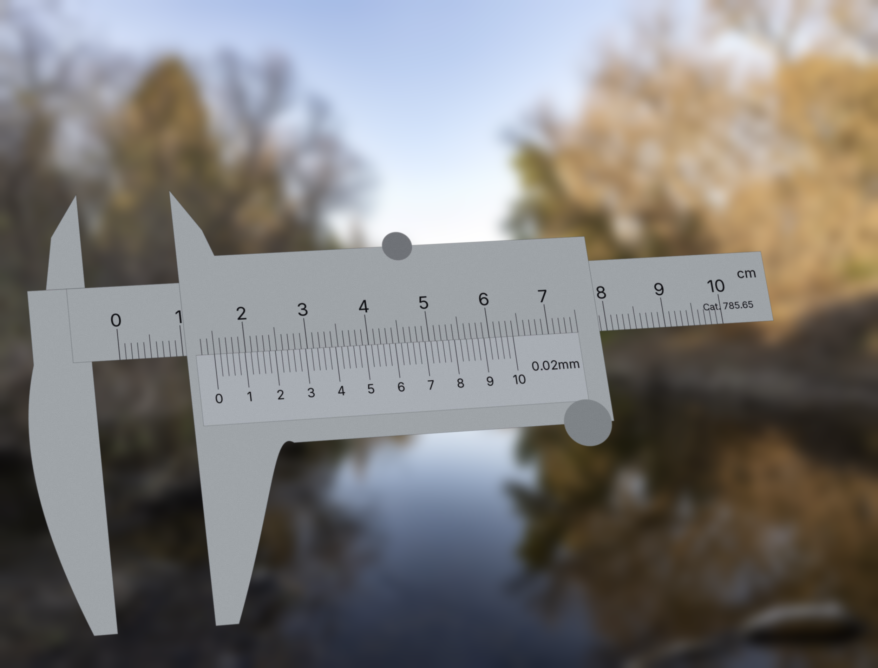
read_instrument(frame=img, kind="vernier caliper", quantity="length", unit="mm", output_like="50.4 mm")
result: 15.0 mm
